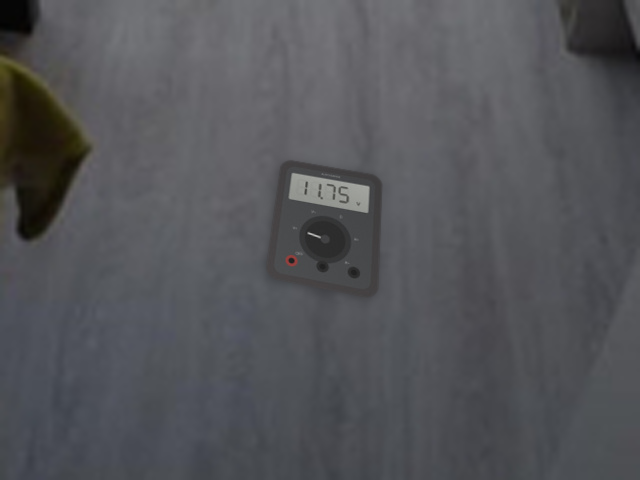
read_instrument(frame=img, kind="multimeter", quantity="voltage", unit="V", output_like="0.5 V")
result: 11.75 V
